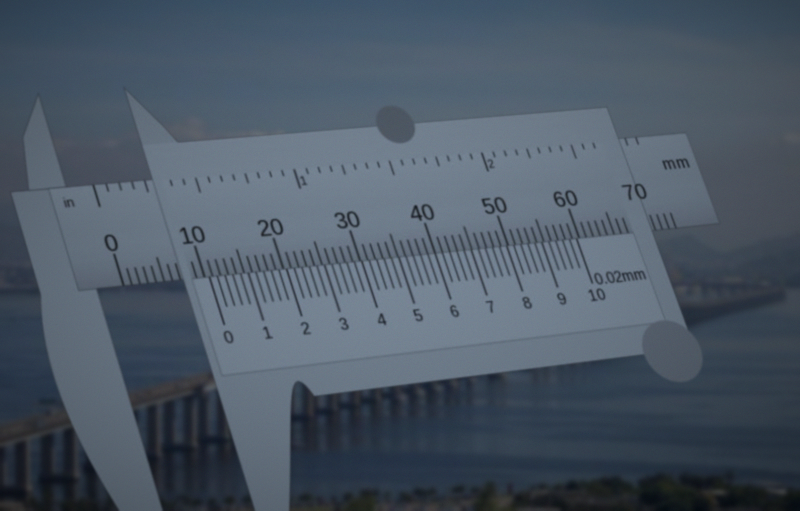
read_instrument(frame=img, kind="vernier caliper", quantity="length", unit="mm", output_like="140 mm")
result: 10.6 mm
